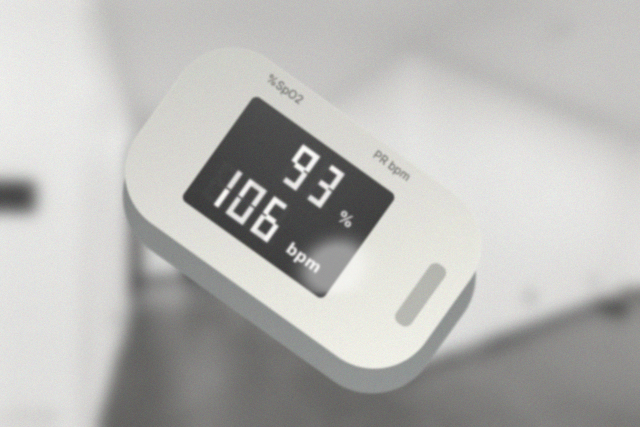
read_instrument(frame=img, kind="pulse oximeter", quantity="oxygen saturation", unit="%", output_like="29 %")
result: 93 %
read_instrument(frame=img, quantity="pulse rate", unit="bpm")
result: 106 bpm
